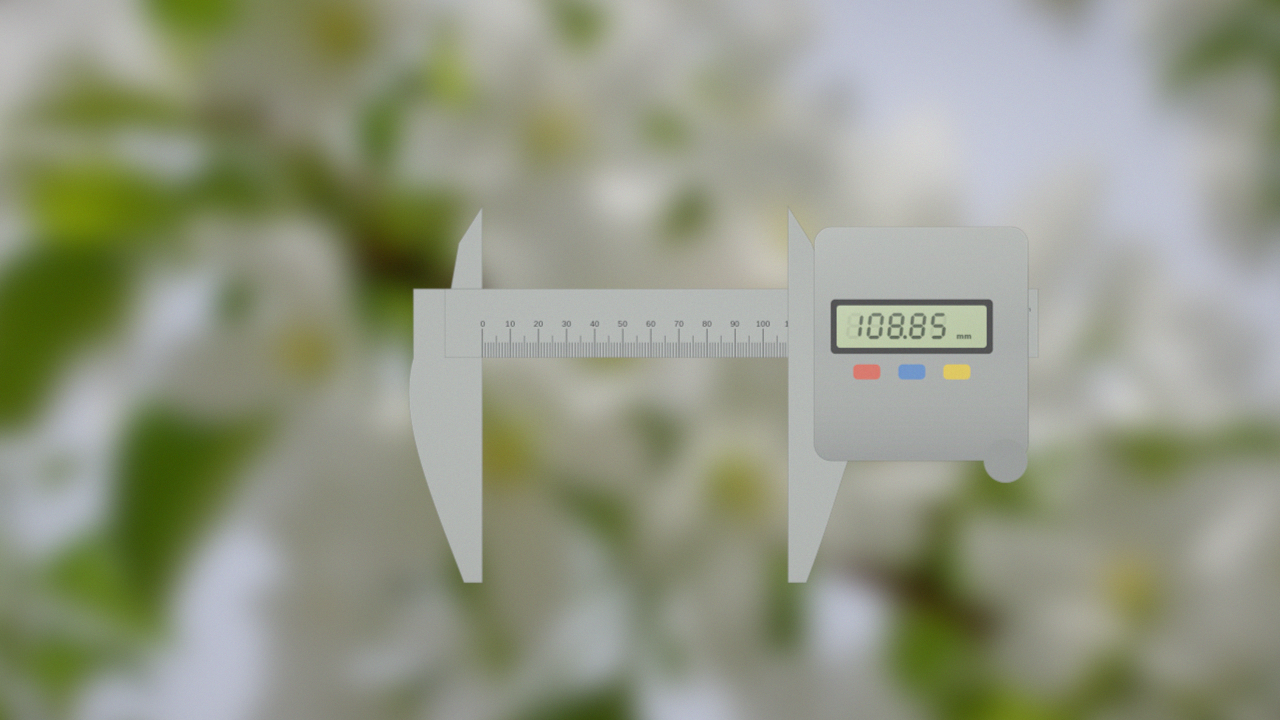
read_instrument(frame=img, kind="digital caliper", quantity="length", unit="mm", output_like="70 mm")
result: 108.85 mm
